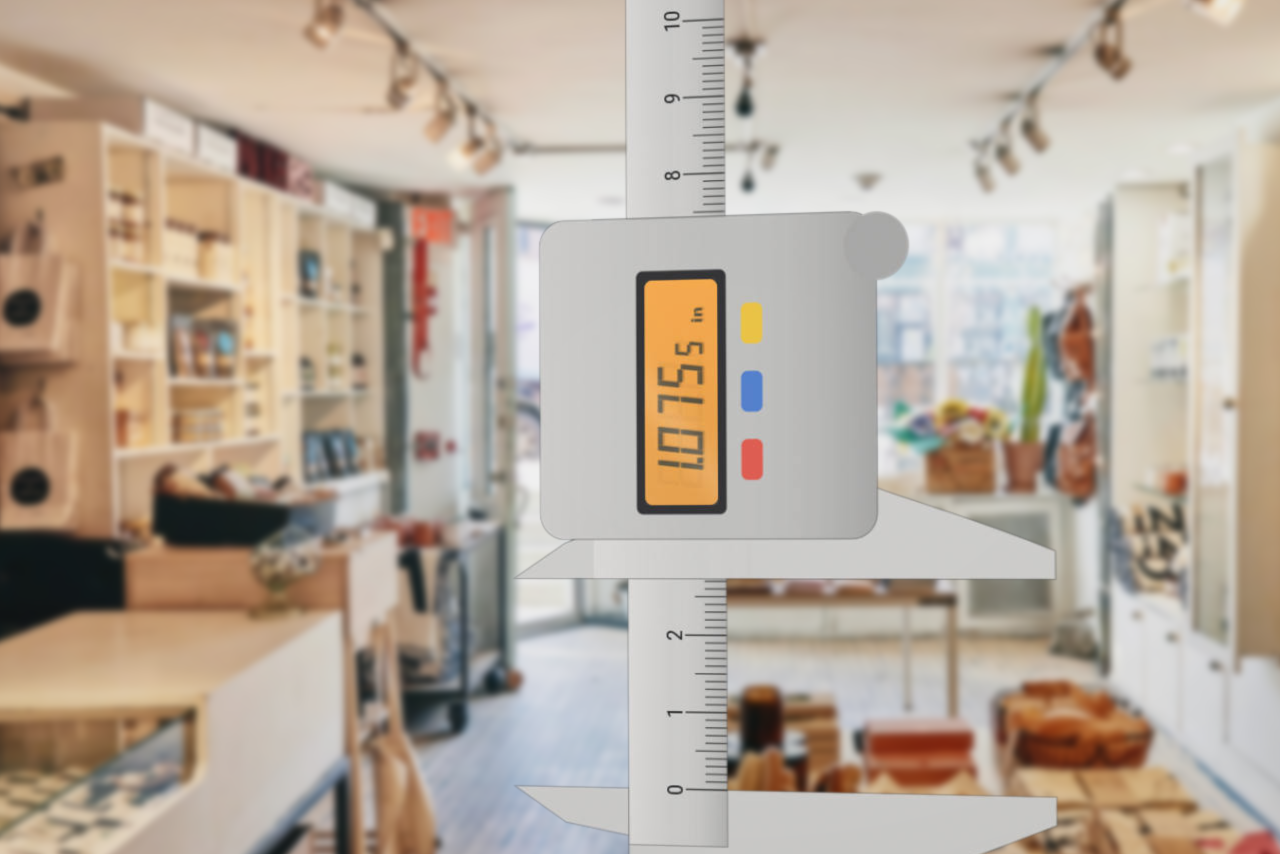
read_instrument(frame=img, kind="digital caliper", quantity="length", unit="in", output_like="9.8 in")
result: 1.0755 in
